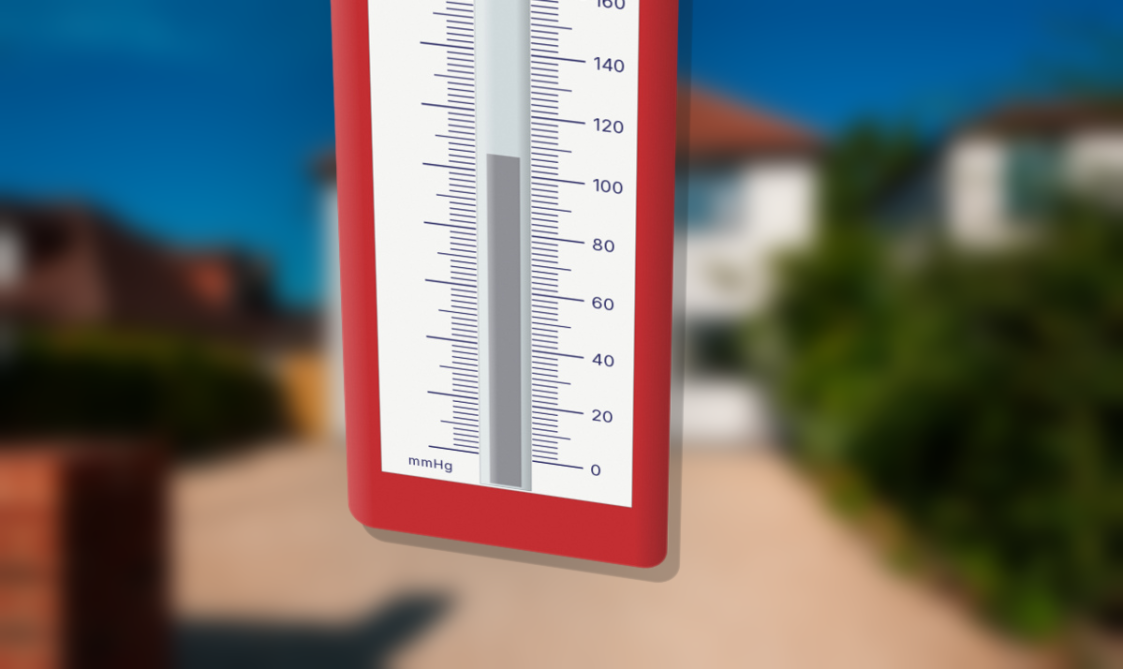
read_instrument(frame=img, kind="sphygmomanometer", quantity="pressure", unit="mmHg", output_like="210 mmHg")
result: 106 mmHg
